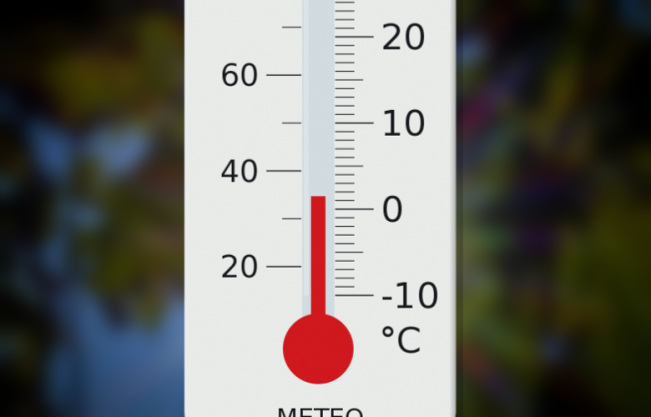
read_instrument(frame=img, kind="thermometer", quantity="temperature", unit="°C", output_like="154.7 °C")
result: 1.5 °C
